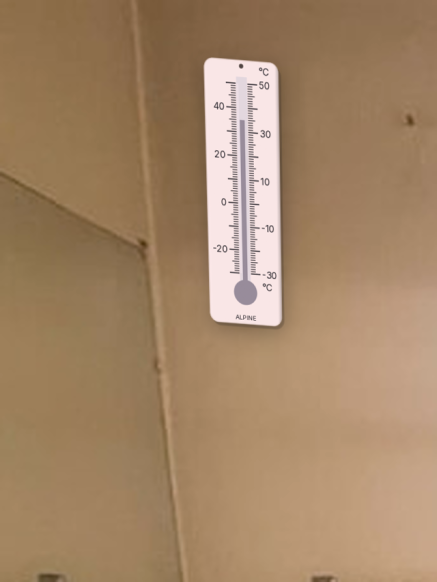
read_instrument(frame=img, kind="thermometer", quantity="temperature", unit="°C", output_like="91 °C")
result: 35 °C
